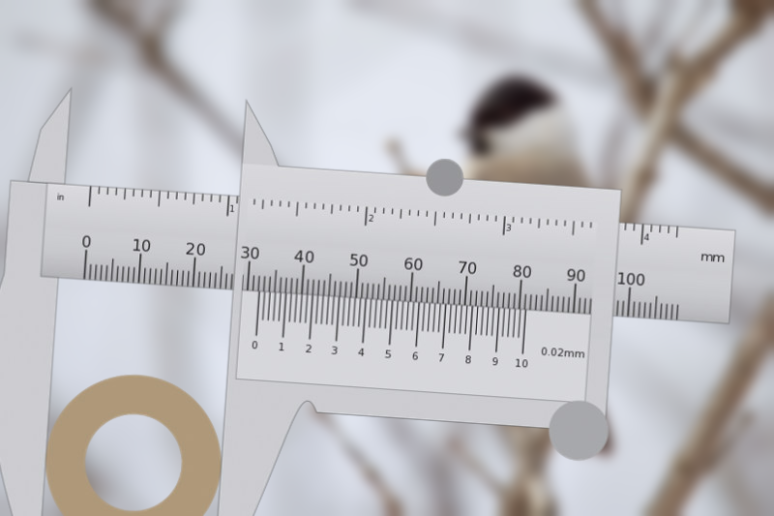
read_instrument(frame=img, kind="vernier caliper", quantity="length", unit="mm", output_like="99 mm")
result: 32.2 mm
